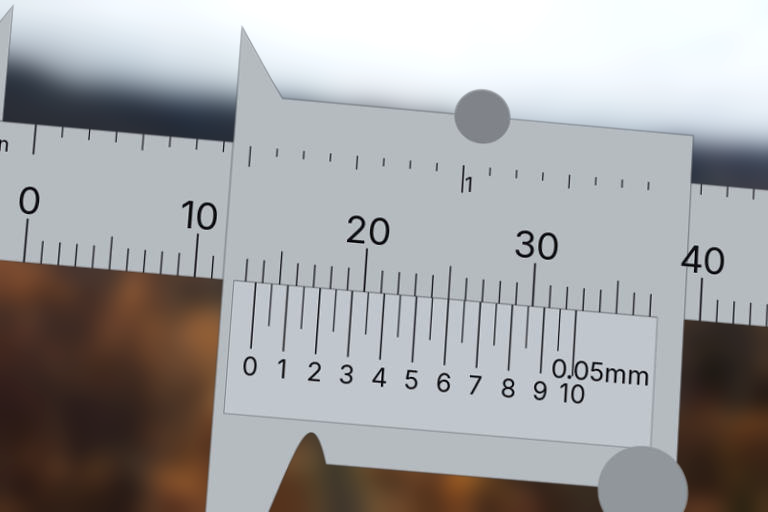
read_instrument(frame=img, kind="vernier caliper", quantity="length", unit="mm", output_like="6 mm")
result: 13.6 mm
